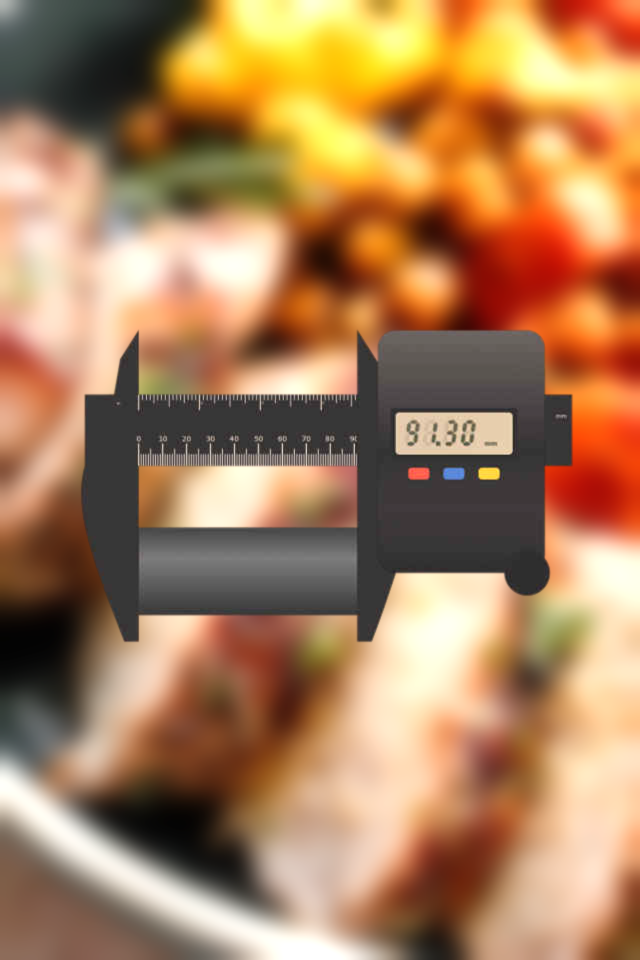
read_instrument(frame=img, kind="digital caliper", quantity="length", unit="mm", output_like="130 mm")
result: 91.30 mm
